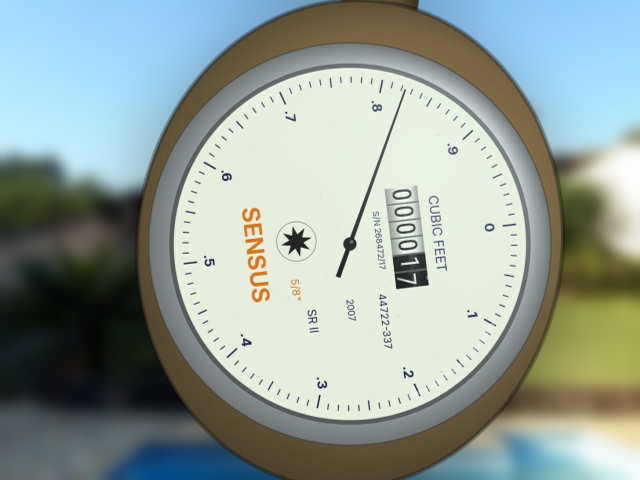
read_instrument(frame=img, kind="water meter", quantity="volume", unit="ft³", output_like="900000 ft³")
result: 16.82 ft³
